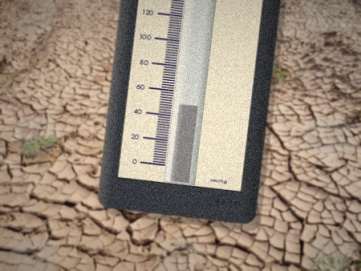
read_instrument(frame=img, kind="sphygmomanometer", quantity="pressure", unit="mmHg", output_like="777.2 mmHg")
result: 50 mmHg
